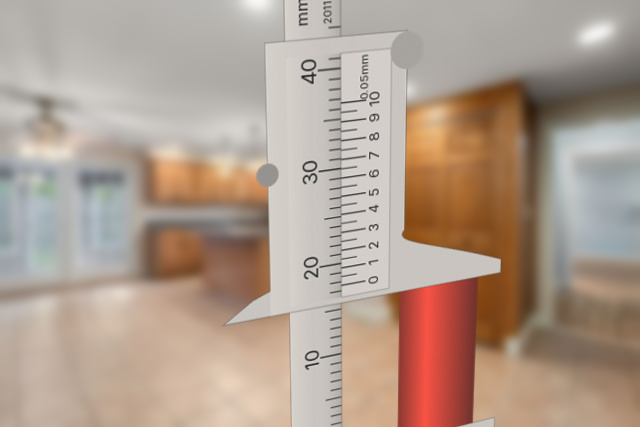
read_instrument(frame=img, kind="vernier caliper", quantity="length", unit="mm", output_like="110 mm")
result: 17.6 mm
